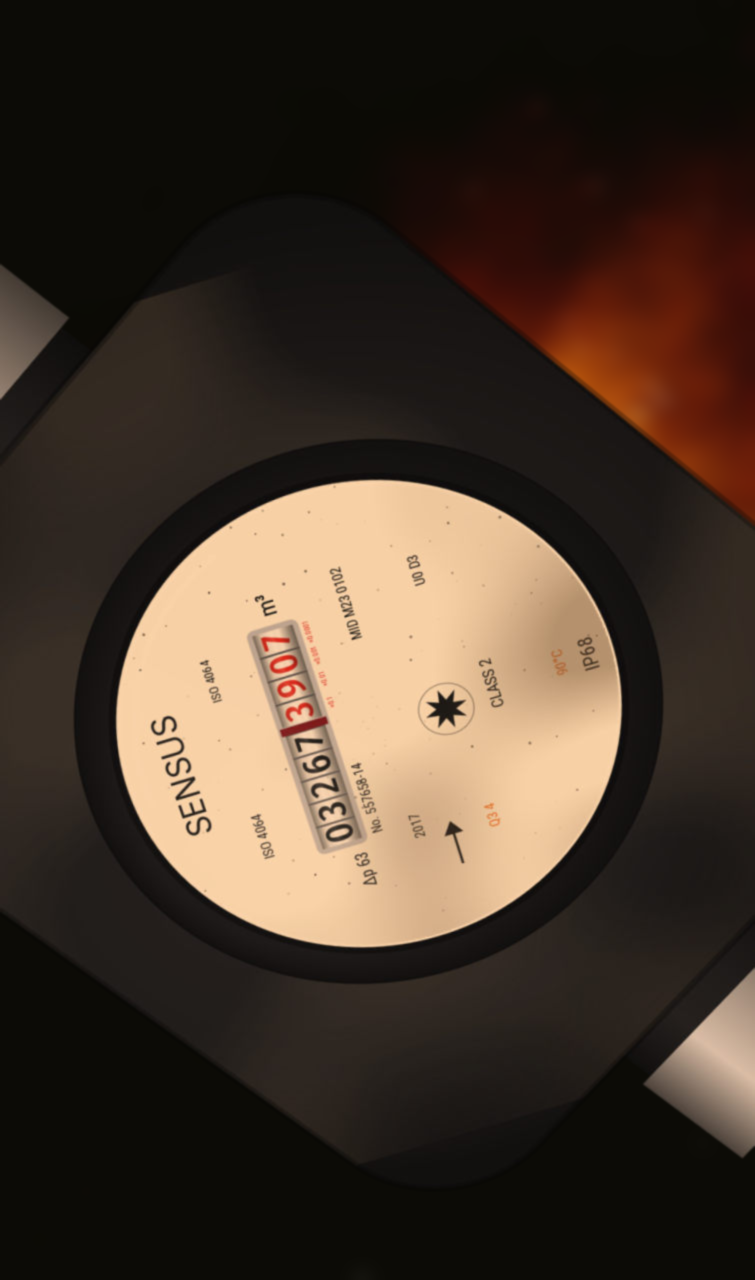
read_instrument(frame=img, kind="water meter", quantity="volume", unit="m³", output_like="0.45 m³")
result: 3267.3907 m³
